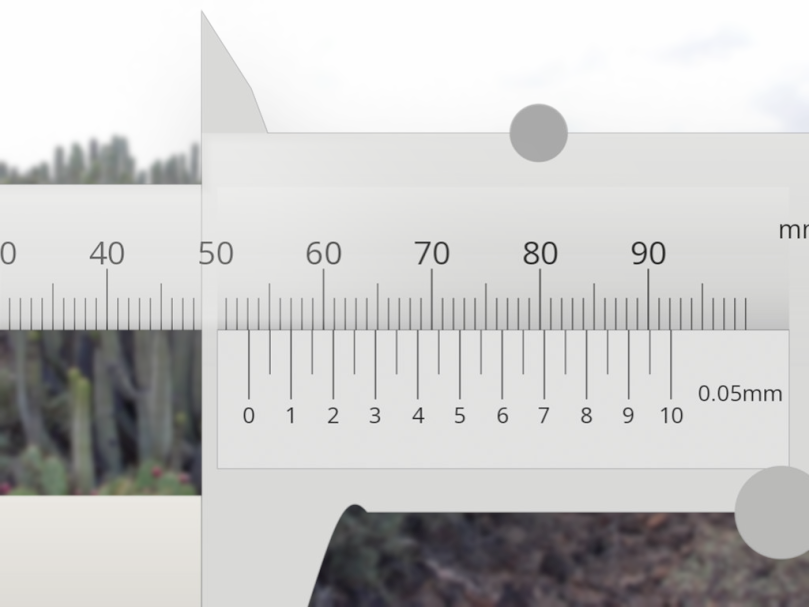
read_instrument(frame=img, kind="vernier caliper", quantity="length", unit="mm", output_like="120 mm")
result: 53.1 mm
